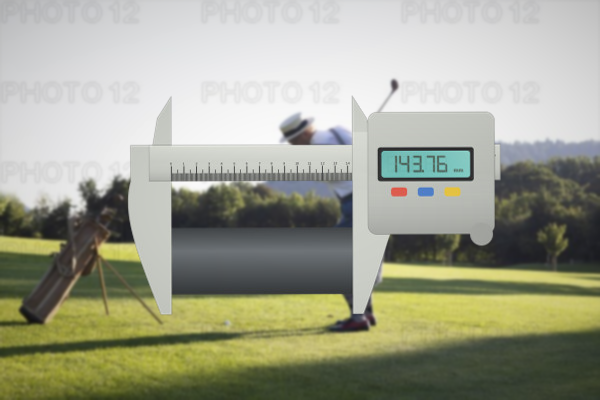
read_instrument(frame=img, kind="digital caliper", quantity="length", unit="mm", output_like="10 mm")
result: 143.76 mm
